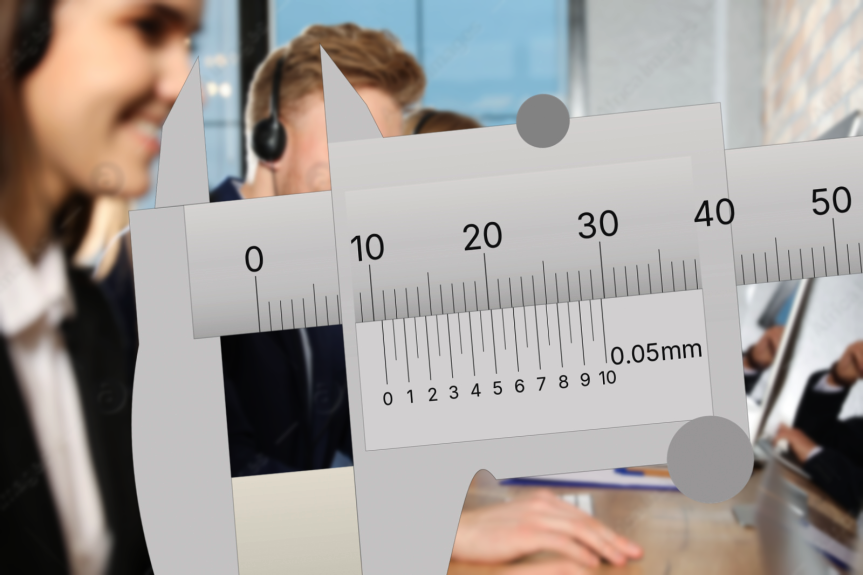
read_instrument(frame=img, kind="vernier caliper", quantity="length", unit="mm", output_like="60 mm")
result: 10.7 mm
